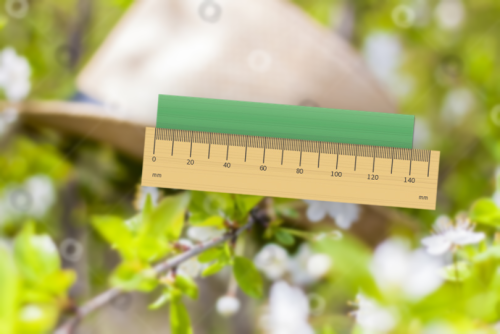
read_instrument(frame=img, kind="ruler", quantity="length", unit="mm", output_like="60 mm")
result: 140 mm
